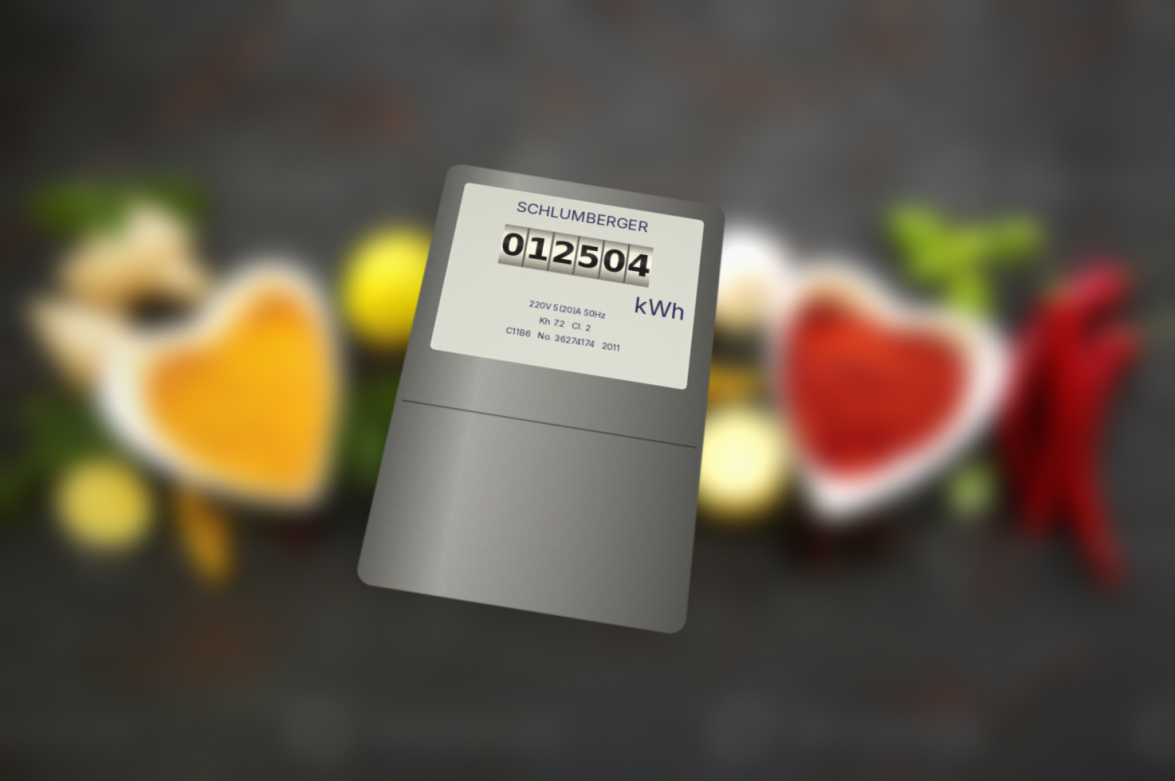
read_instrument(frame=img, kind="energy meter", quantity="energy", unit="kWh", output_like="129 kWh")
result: 12504 kWh
